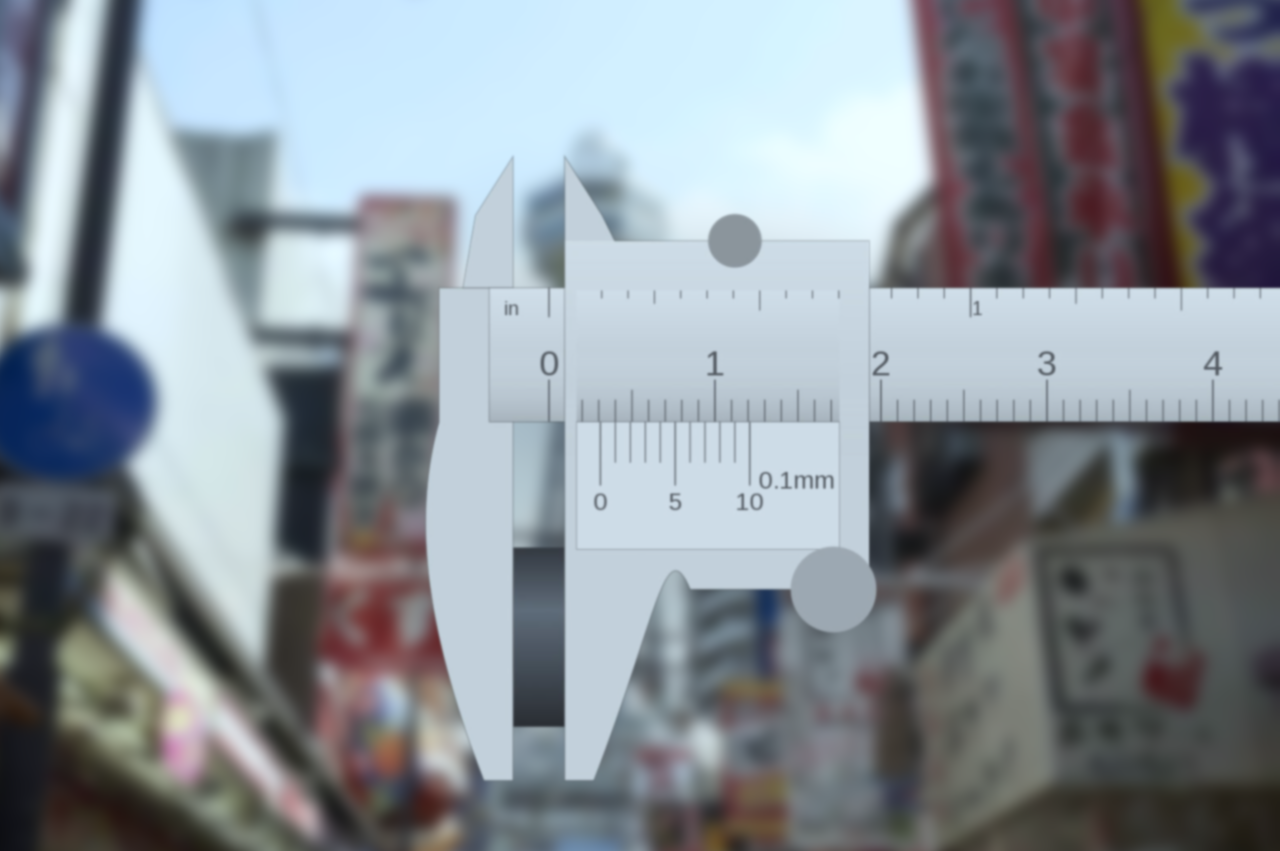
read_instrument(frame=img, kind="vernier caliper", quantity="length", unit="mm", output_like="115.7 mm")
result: 3.1 mm
